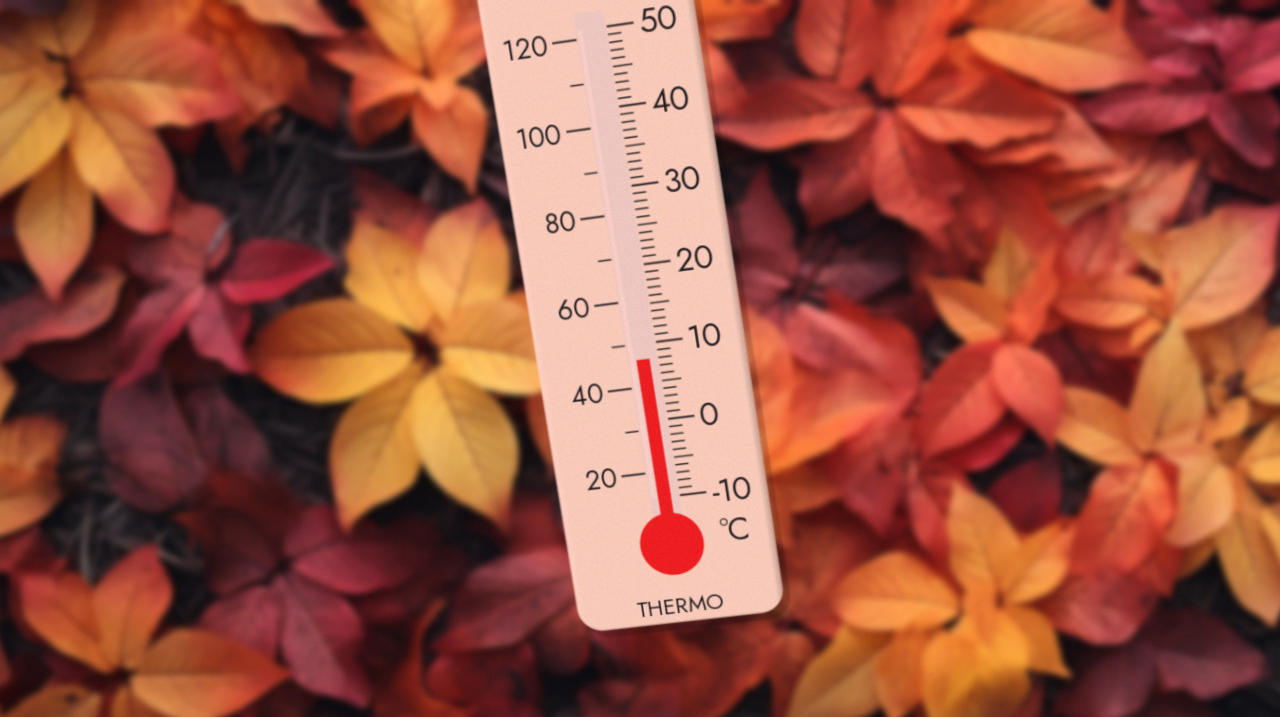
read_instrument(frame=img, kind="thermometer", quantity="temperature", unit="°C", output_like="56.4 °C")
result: 8 °C
